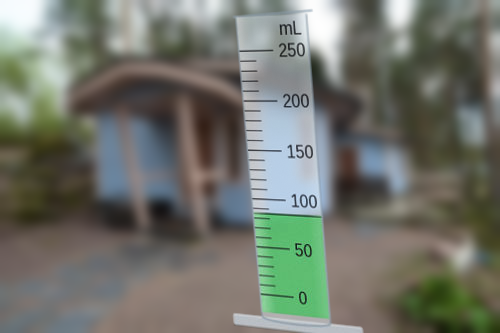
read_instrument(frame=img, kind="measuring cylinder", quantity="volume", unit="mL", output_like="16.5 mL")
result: 85 mL
